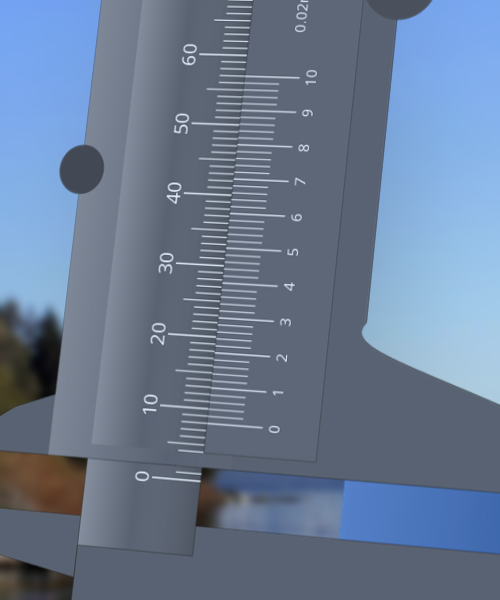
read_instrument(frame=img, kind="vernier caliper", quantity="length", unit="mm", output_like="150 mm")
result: 8.0 mm
